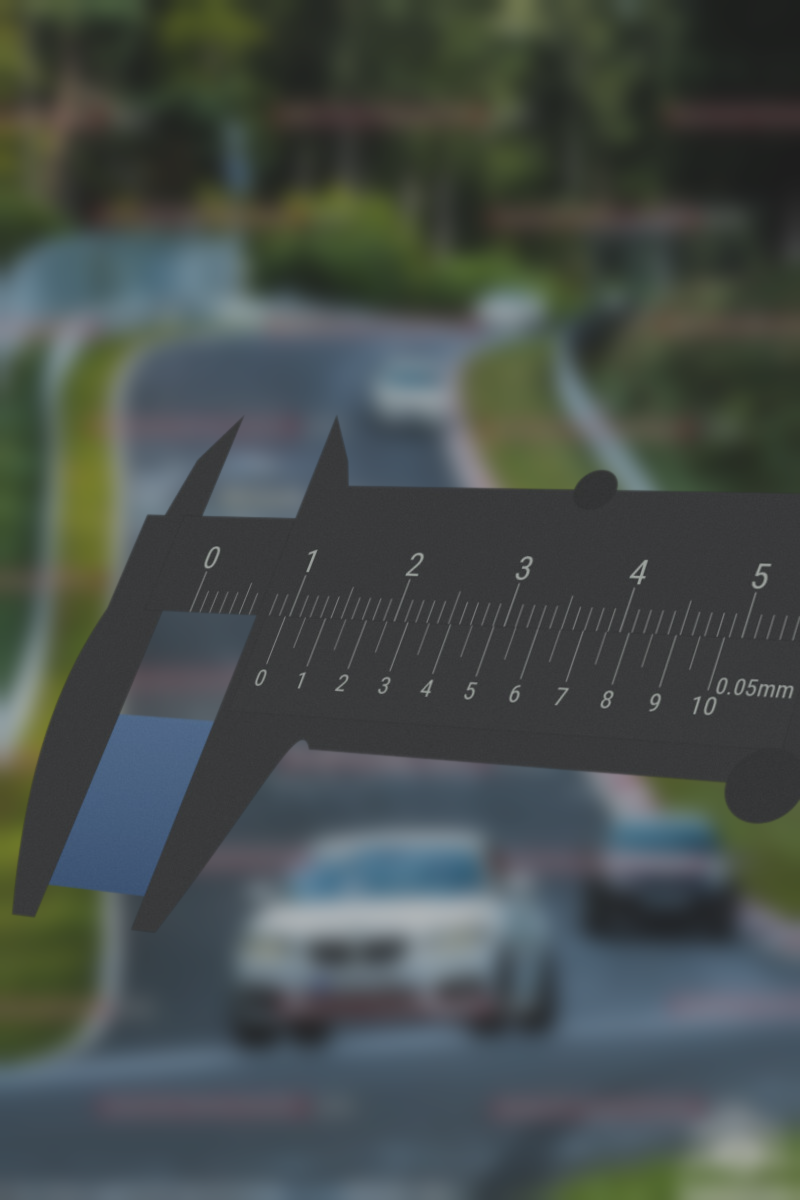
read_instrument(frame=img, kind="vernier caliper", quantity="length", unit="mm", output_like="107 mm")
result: 9.6 mm
